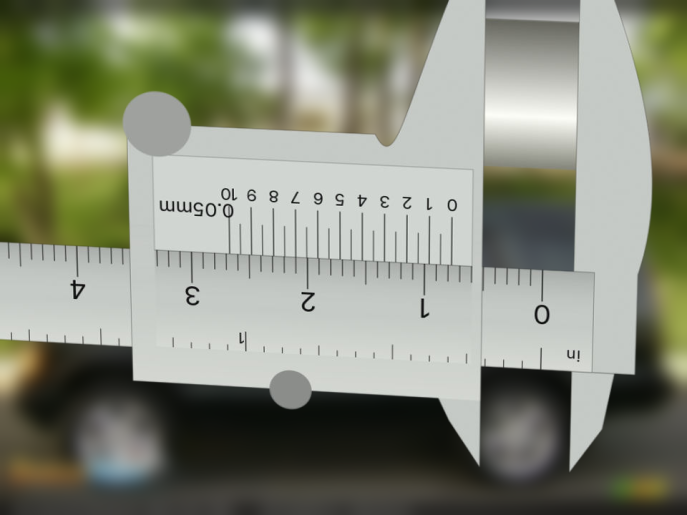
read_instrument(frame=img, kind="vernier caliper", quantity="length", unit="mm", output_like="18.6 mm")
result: 7.7 mm
